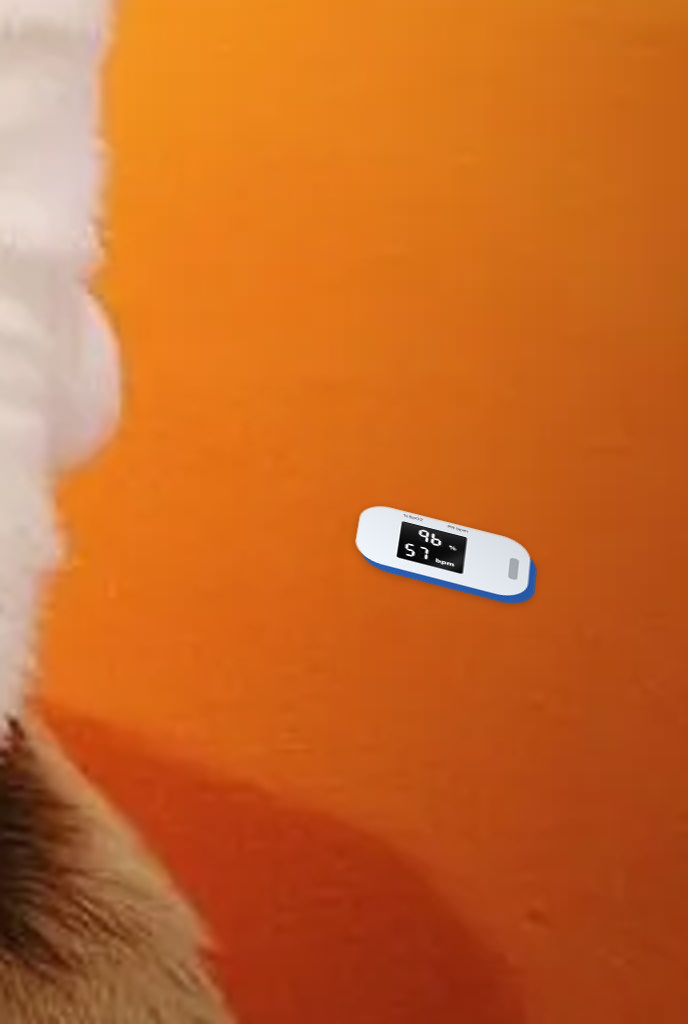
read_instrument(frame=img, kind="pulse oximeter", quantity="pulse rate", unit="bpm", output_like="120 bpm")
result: 57 bpm
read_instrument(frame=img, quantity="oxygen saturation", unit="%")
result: 96 %
